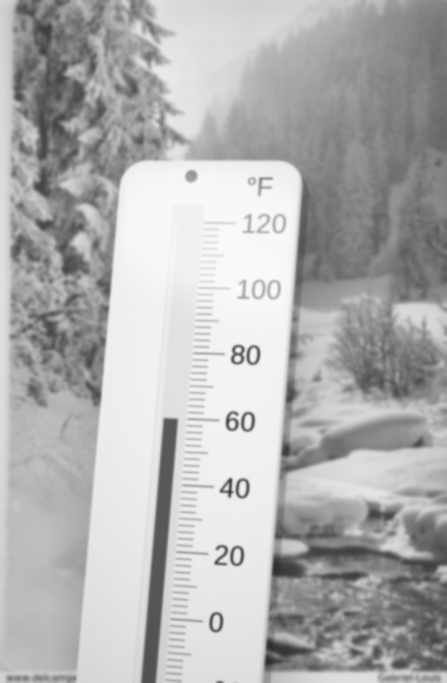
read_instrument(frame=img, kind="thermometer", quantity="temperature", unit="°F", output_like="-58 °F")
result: 60 °F
